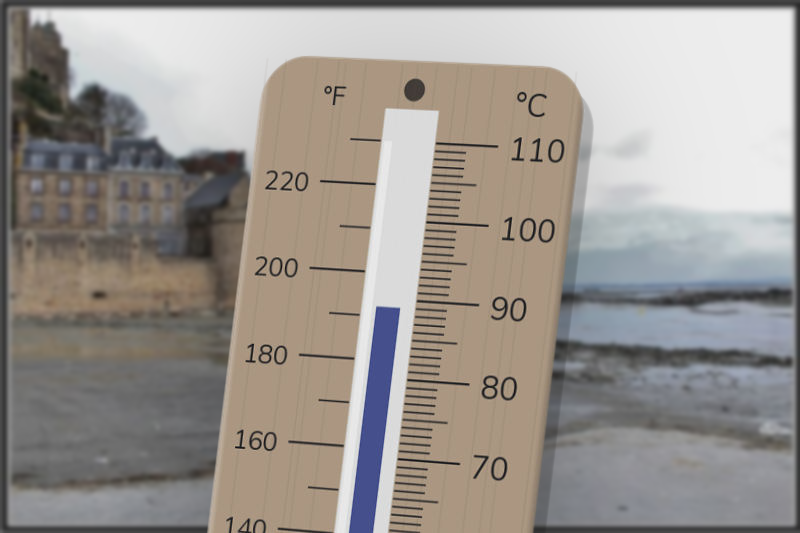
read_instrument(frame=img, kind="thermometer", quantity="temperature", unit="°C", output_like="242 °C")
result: 89 °C
